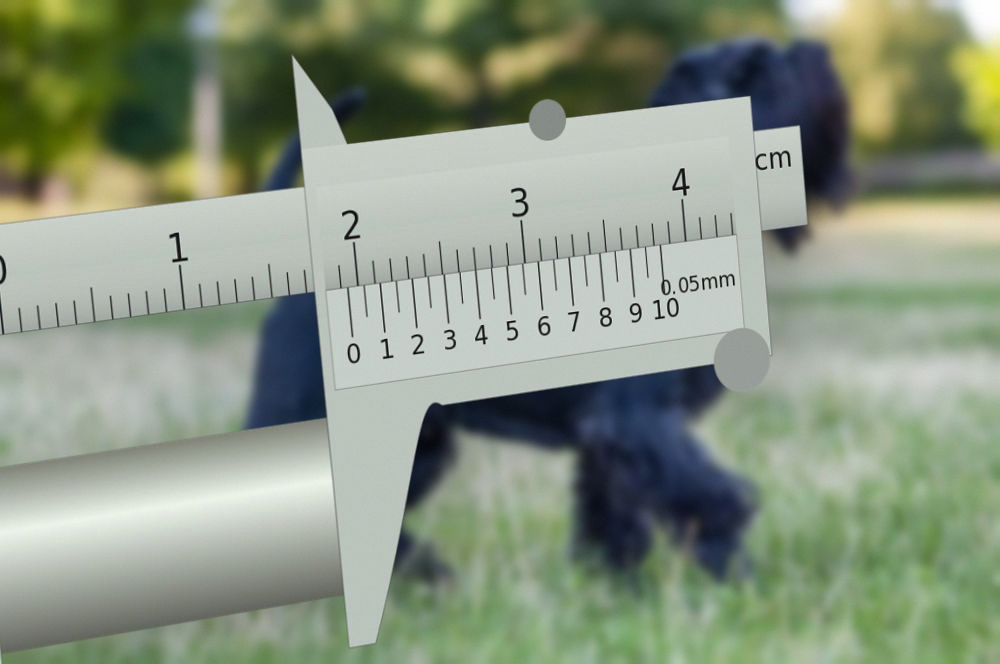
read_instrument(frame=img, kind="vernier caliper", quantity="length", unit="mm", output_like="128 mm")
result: 19.4 mm
